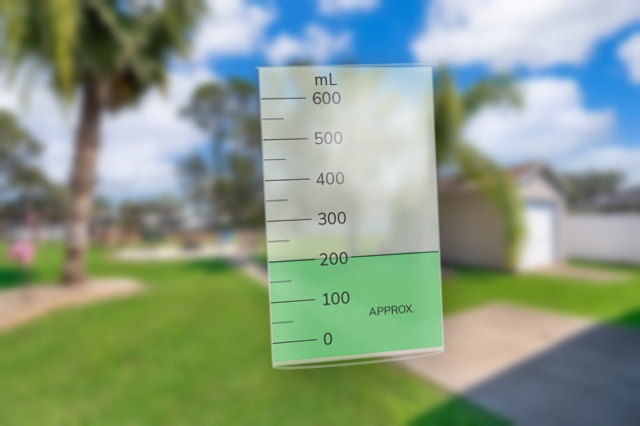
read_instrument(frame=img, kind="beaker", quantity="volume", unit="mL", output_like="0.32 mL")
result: 200 mL
